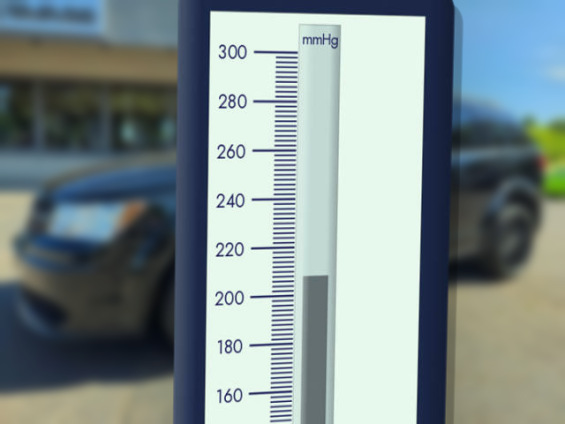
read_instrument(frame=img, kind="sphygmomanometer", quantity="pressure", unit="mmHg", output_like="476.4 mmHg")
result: 208 mmHg
